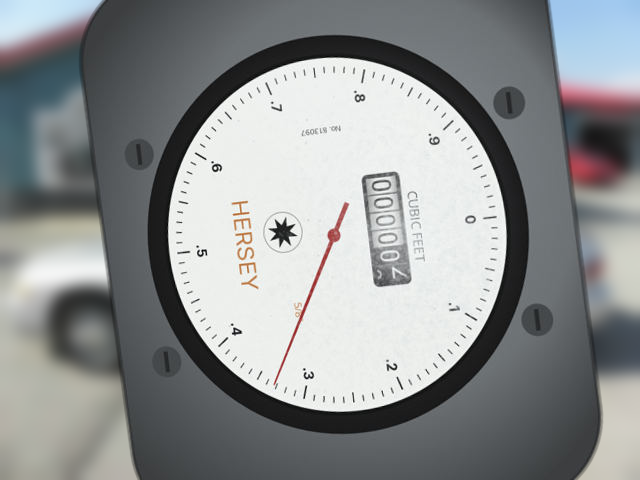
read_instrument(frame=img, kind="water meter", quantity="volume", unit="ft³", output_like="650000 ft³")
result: 2.33 ft³
